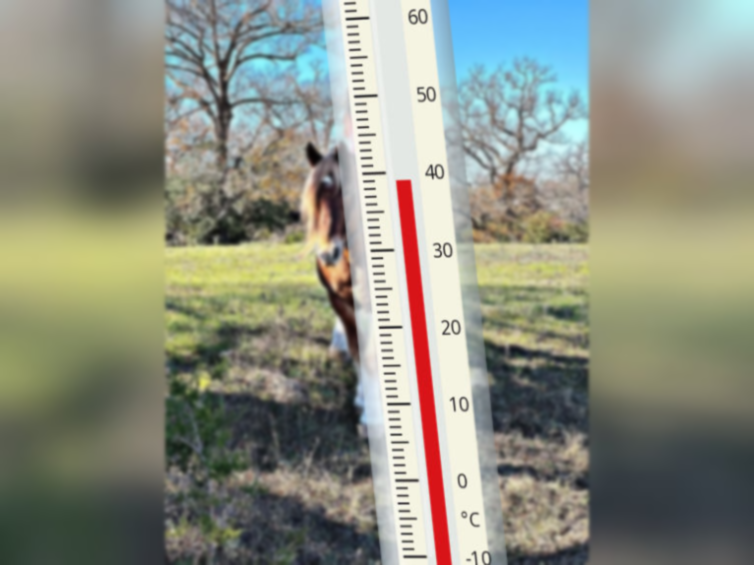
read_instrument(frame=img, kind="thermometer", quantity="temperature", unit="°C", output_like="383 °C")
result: 39 °C
